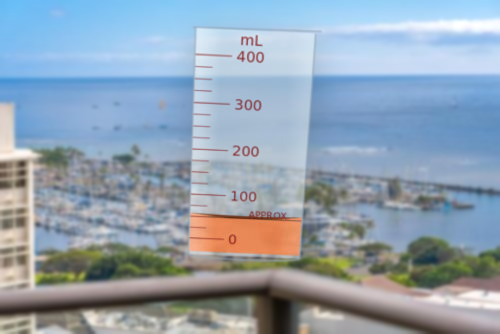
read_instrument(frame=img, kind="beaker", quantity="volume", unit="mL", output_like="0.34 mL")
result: 50 mL
